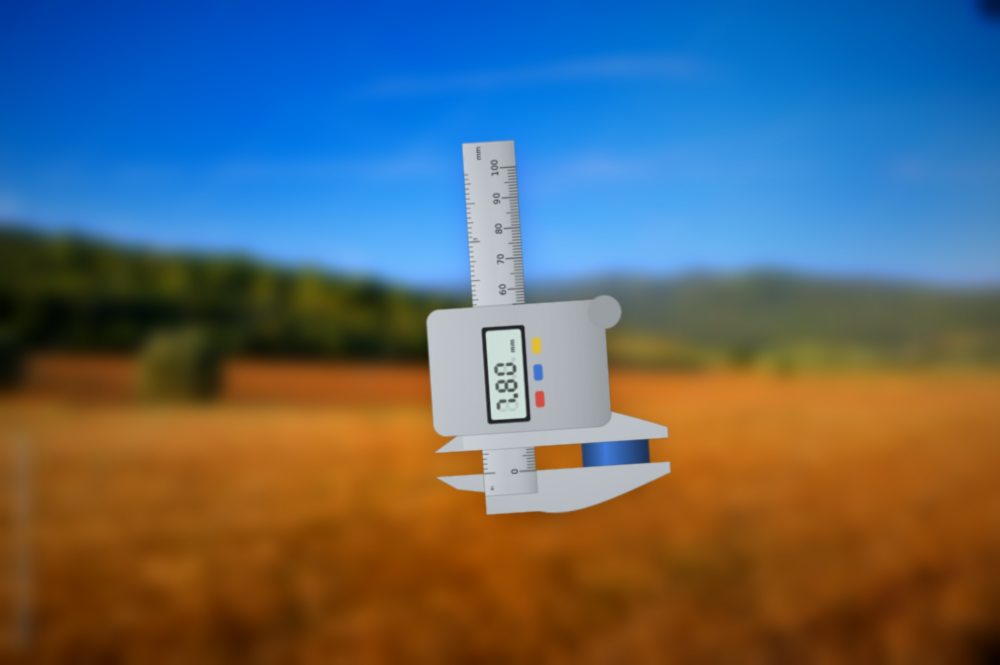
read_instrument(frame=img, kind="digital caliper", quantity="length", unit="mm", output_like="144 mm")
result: 7.80 mm
